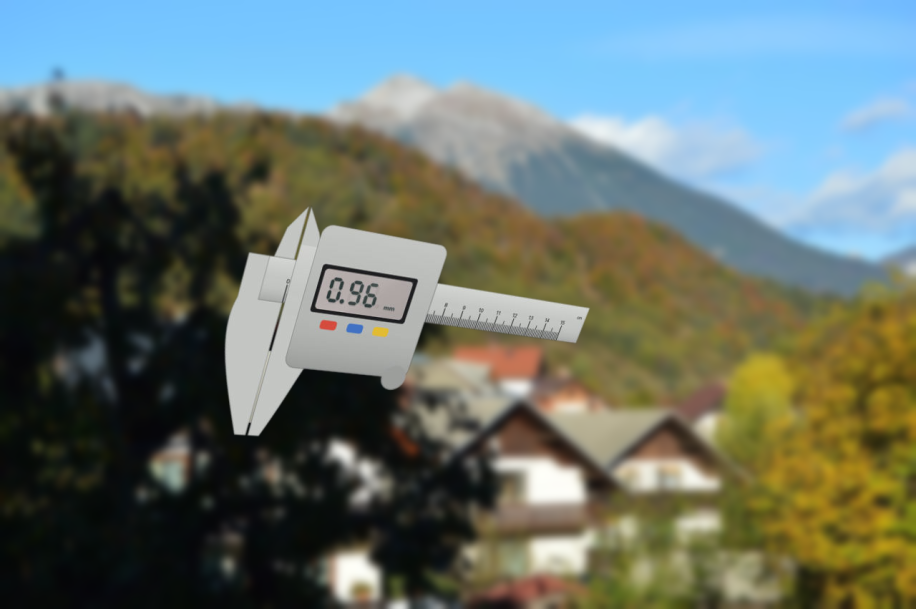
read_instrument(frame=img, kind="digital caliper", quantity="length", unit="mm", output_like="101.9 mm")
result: 0.96 mm
